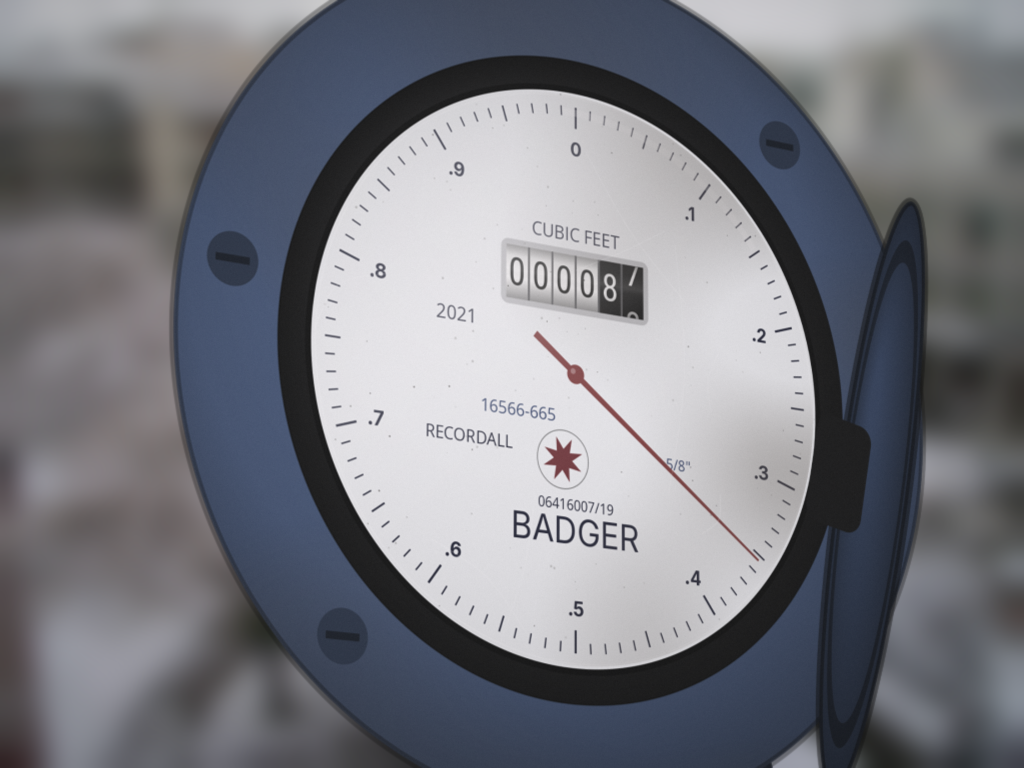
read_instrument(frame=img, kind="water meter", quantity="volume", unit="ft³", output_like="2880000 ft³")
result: 87.35 ft³
